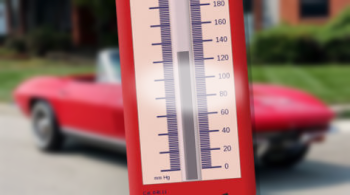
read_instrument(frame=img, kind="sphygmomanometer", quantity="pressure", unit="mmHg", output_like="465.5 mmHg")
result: 130 mmHg
